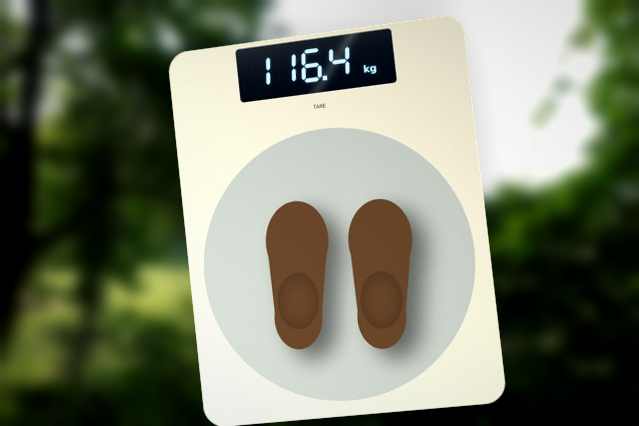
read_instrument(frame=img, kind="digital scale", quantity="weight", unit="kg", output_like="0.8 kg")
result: 116.4 kg
